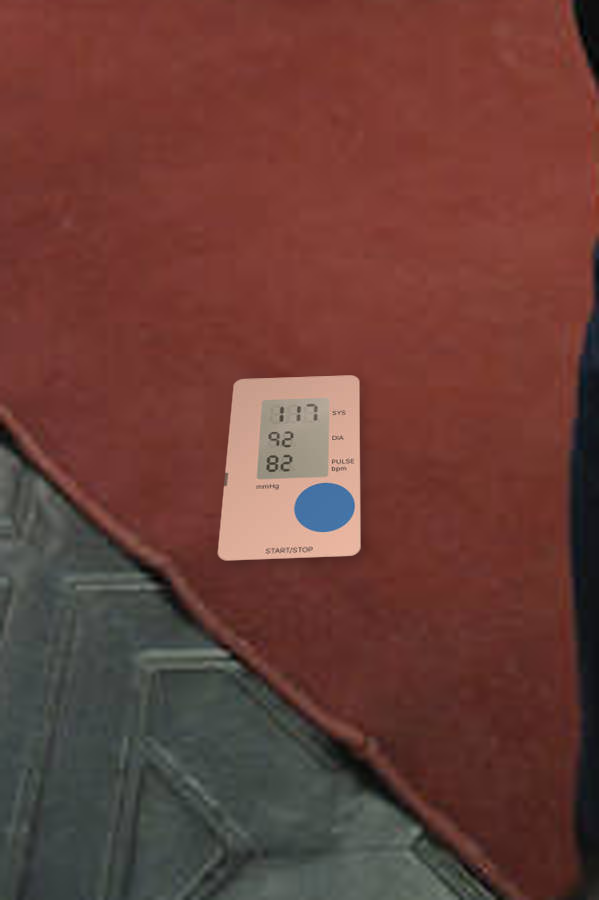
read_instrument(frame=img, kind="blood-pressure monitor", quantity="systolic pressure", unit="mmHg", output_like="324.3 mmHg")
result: 117 mmHg
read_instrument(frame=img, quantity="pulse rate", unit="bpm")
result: 82 bpm
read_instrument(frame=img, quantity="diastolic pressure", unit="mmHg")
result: 92 mmHg
